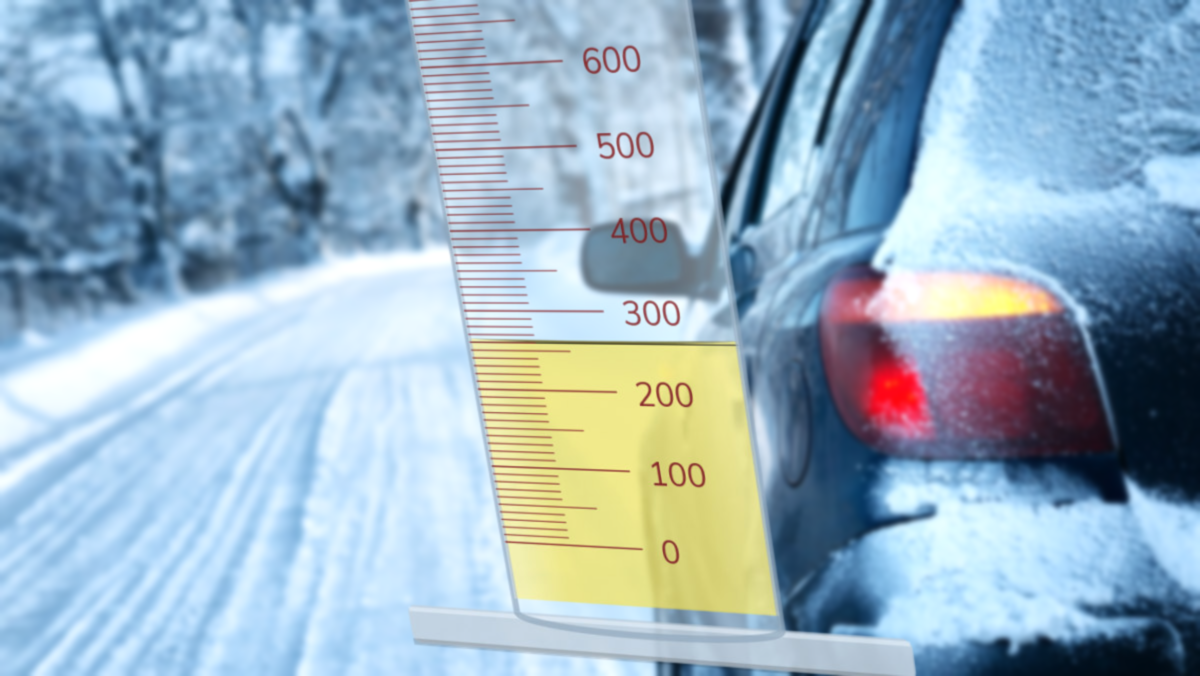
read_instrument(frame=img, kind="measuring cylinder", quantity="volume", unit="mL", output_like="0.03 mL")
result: 260 mL
